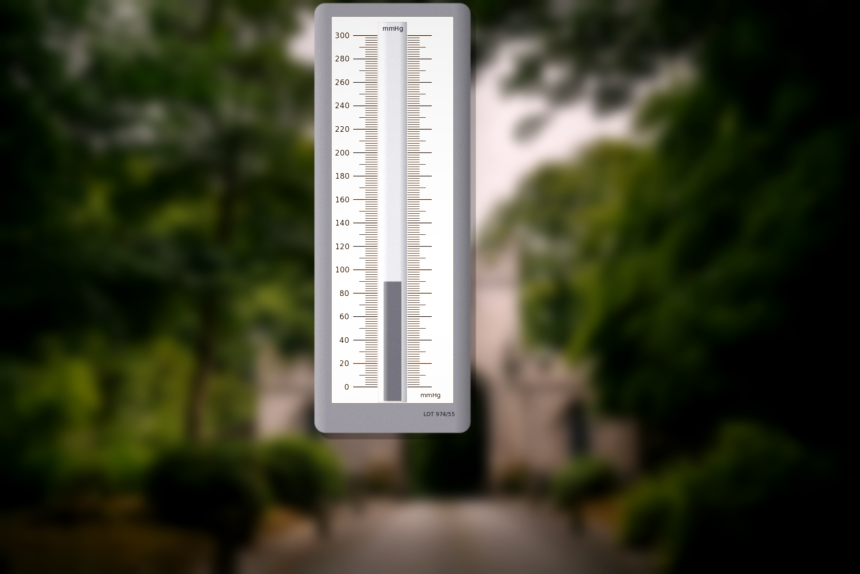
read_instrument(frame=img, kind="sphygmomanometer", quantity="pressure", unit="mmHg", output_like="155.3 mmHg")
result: 90 mmHg
